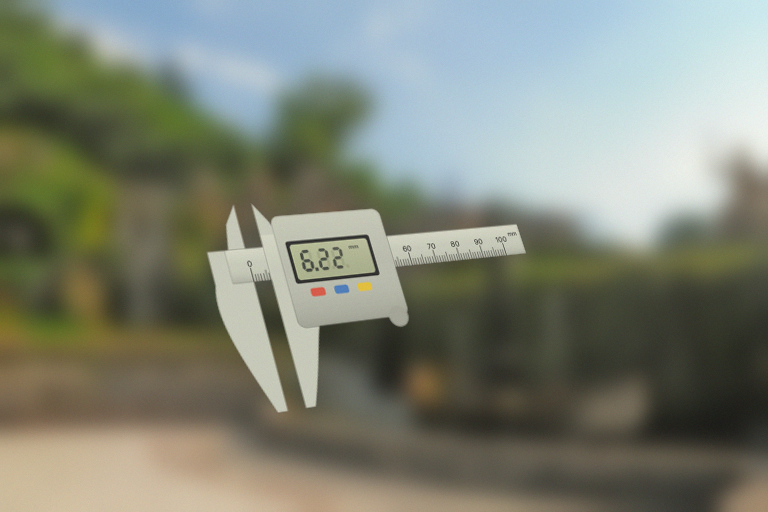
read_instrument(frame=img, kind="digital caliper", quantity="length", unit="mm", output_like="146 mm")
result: 6.22 mm
